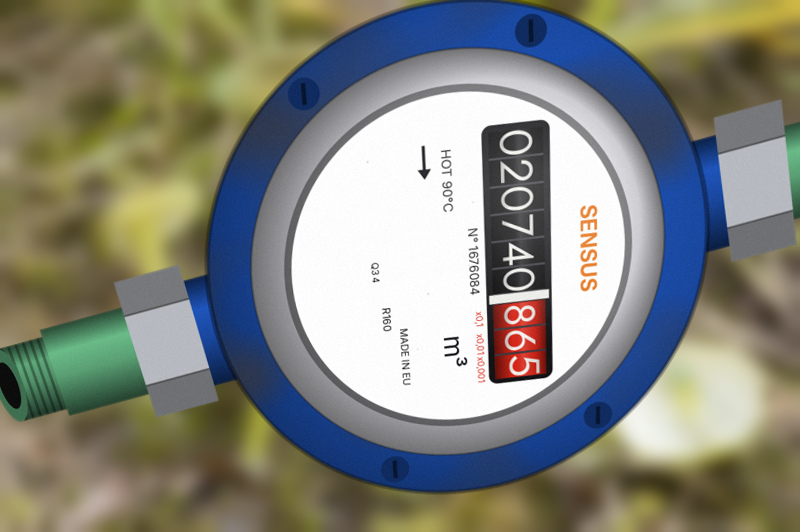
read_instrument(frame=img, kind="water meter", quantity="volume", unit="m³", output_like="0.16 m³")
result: 20740.865 m³
